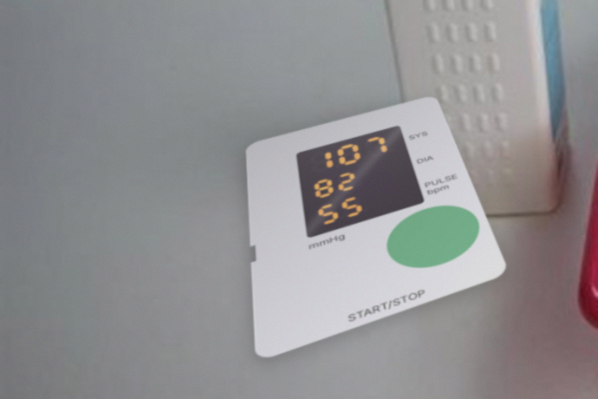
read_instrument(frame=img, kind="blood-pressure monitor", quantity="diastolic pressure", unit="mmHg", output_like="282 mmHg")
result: 82 mmHg
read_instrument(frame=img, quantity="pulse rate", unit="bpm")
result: 55 bpm
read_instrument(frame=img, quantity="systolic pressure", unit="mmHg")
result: 107 mmHg
